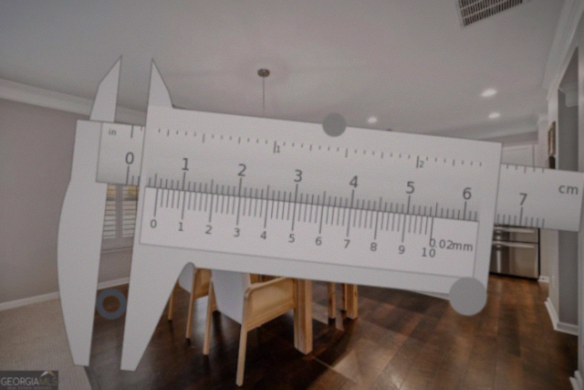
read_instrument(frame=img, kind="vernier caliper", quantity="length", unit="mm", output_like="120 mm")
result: 5.5 mm
